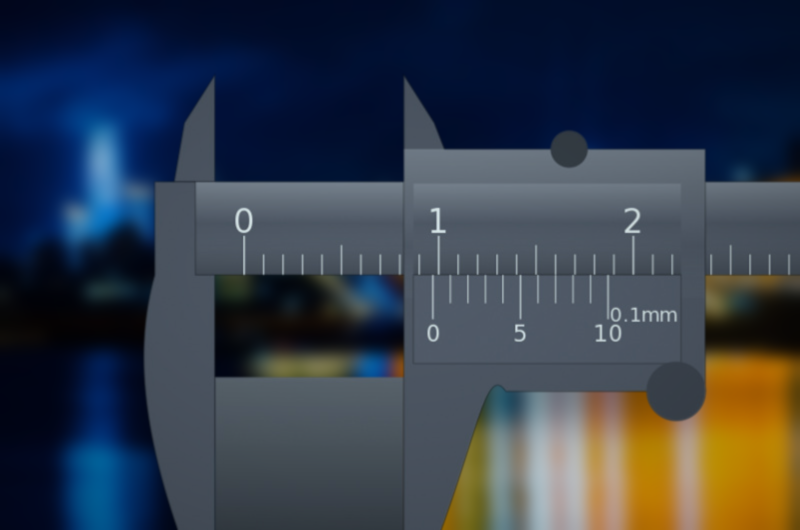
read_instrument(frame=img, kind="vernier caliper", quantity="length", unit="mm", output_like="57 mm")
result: 9.7 mm
